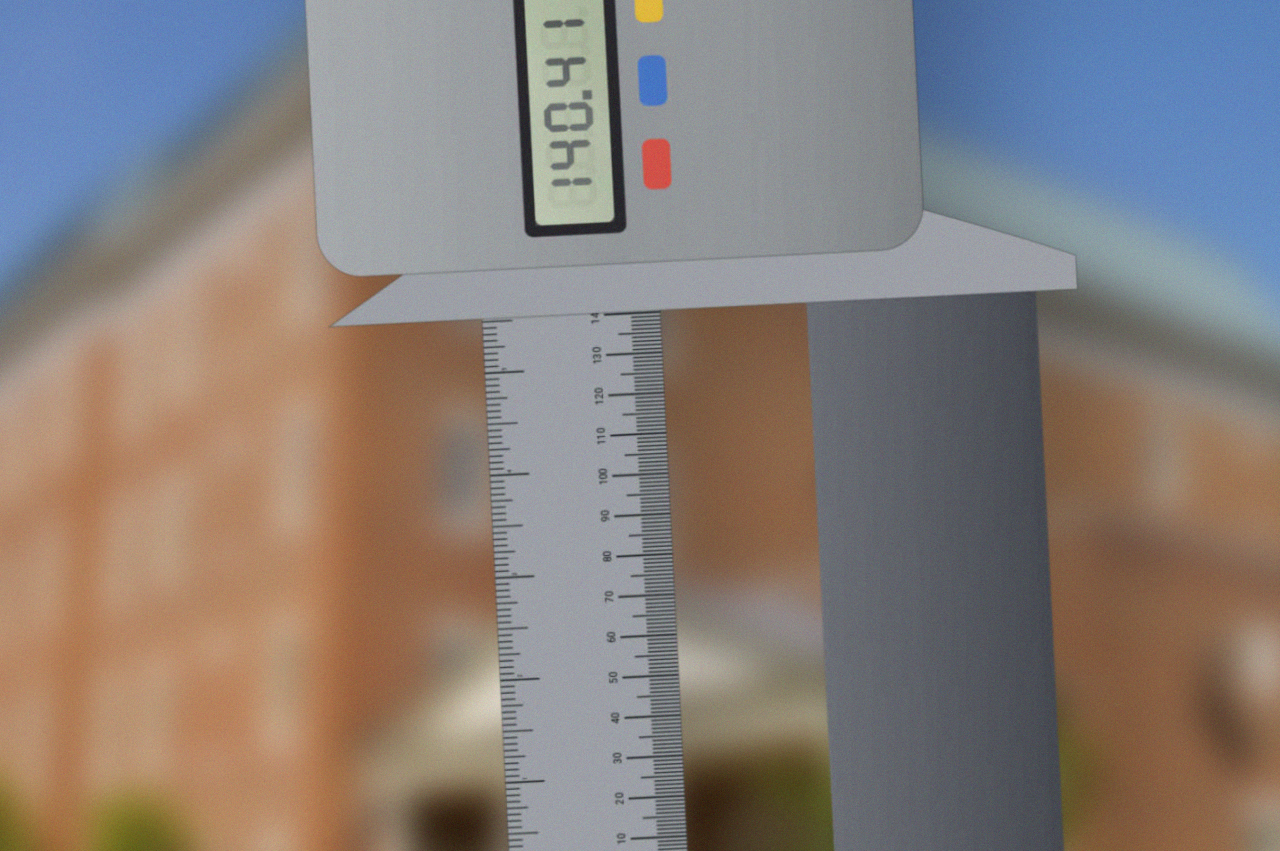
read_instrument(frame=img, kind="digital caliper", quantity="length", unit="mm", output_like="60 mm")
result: 140.41 mm
